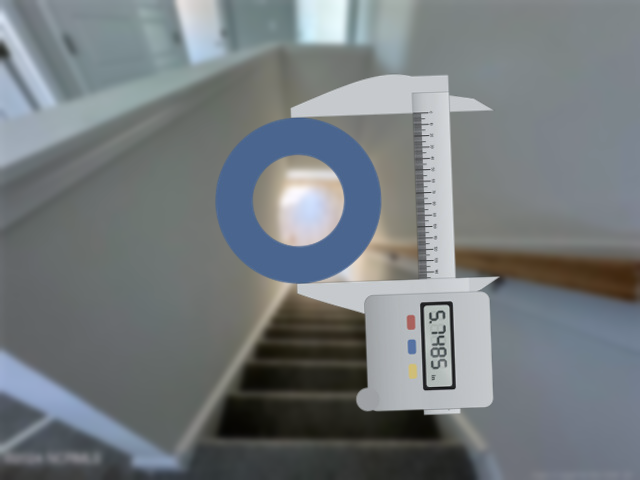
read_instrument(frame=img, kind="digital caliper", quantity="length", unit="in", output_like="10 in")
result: 5.7485 in
